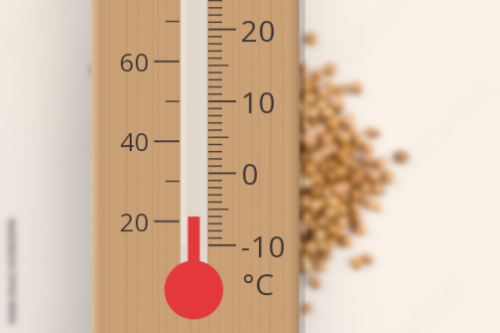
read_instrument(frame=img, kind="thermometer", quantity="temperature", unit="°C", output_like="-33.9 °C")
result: -6 °C
